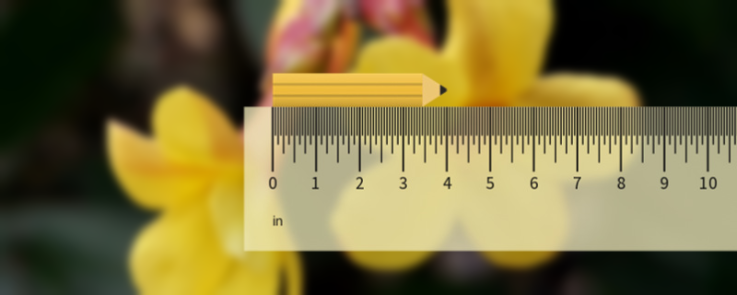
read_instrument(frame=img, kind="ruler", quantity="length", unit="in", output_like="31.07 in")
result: 4 in
